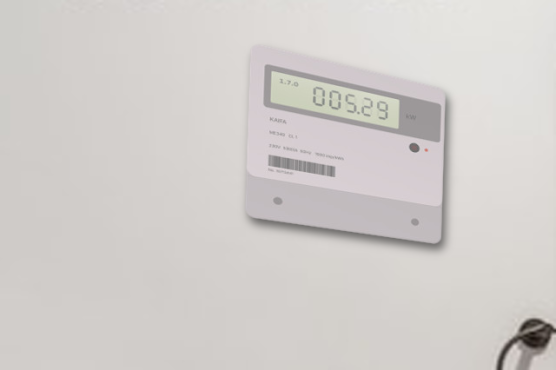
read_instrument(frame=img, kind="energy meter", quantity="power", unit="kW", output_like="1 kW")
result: 5.29 kW
